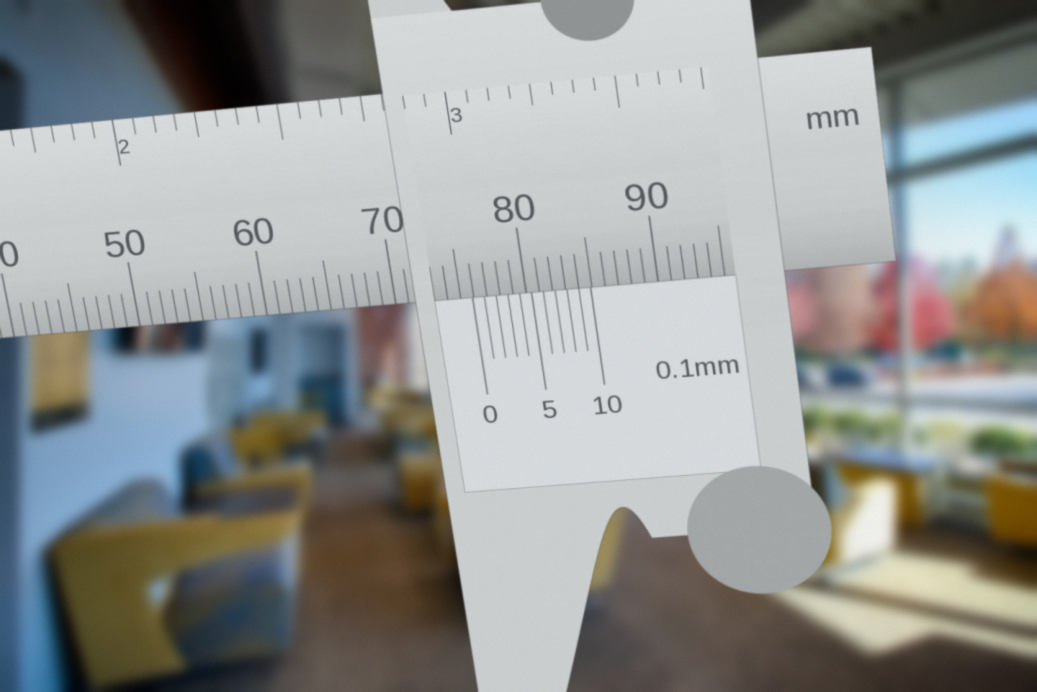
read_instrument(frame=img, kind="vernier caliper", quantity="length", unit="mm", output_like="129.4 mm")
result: 75.9 mm
